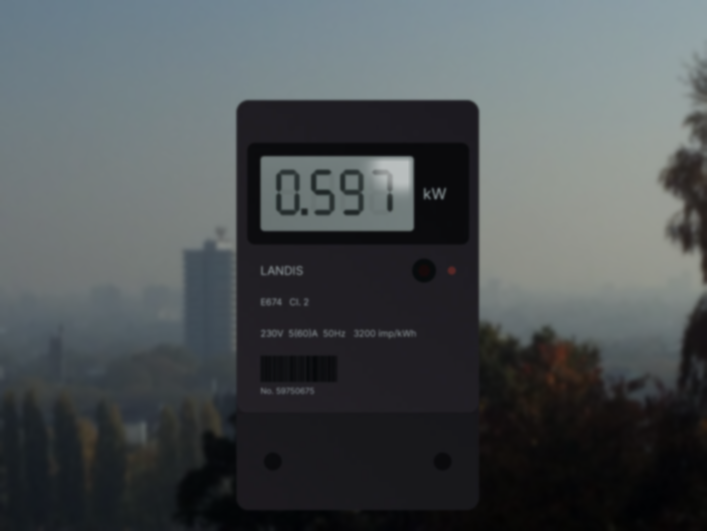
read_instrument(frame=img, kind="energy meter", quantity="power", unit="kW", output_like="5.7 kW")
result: 0.597 kW
